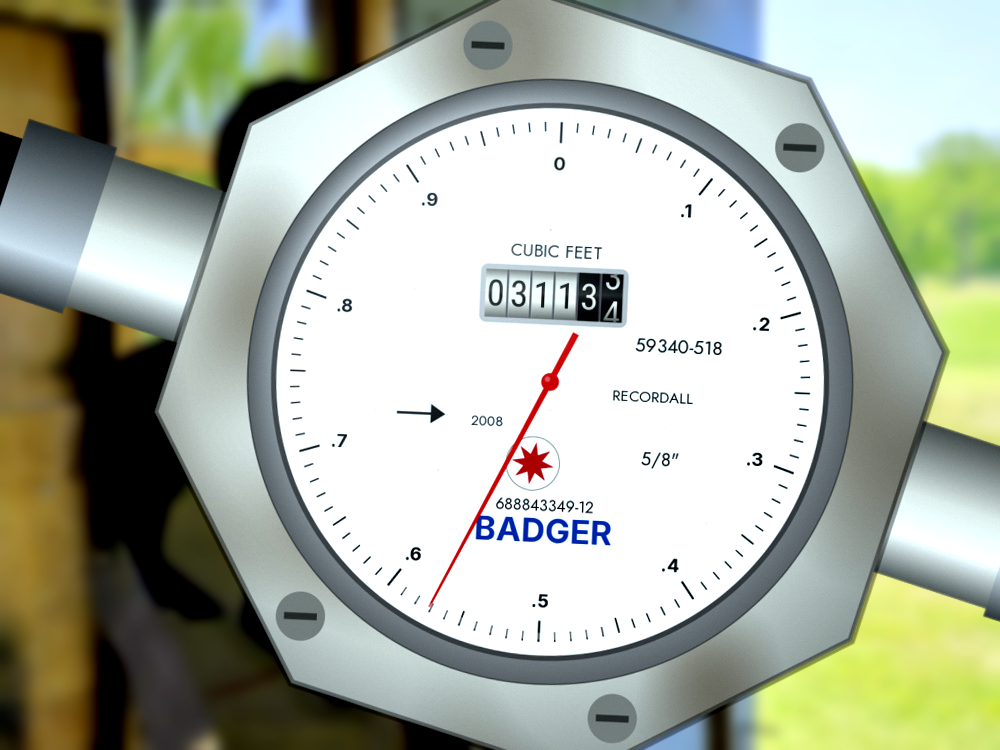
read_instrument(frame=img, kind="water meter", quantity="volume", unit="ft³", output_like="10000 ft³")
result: 31133.57 ft³
